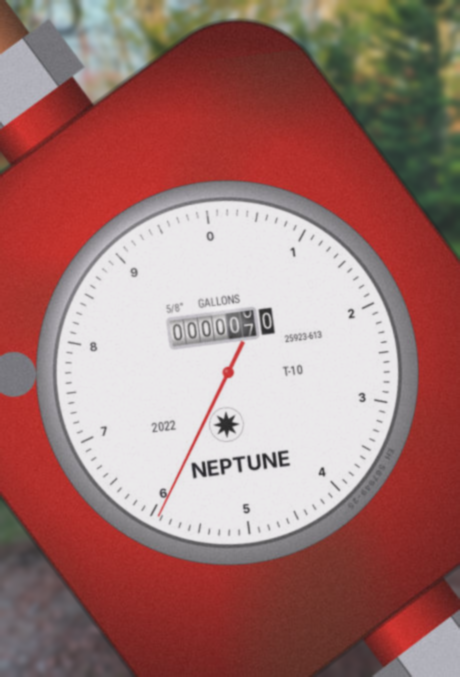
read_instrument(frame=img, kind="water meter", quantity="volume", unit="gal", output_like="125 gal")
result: 65.9 gal
